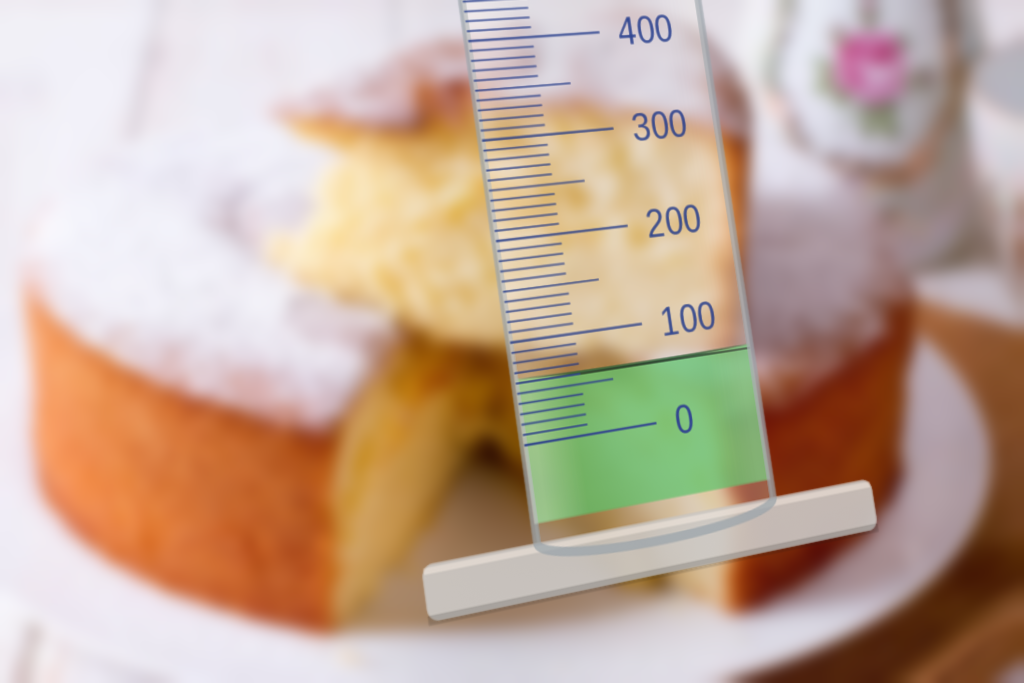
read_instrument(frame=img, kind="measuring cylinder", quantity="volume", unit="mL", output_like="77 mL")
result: 60 mL
